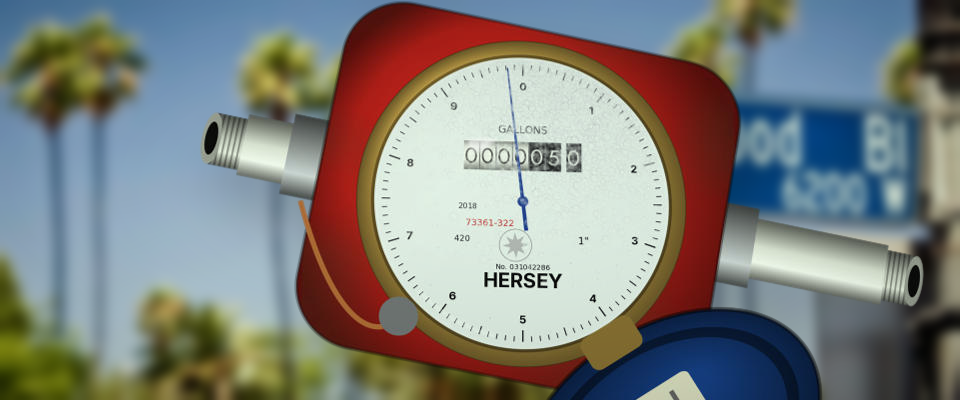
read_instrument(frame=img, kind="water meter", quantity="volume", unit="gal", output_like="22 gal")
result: 49.8 gal
